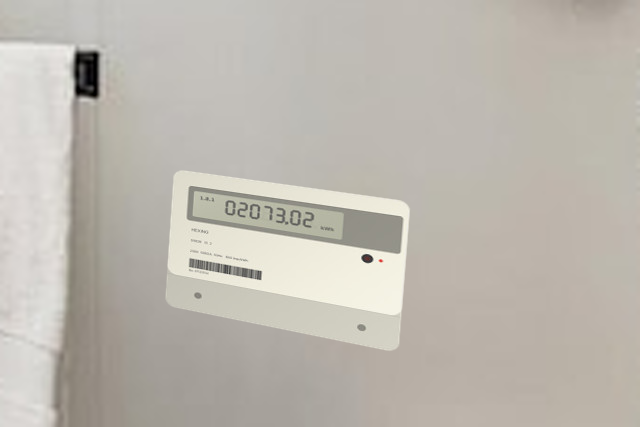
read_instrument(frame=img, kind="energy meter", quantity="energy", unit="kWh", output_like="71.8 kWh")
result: 2073.02 kWh
